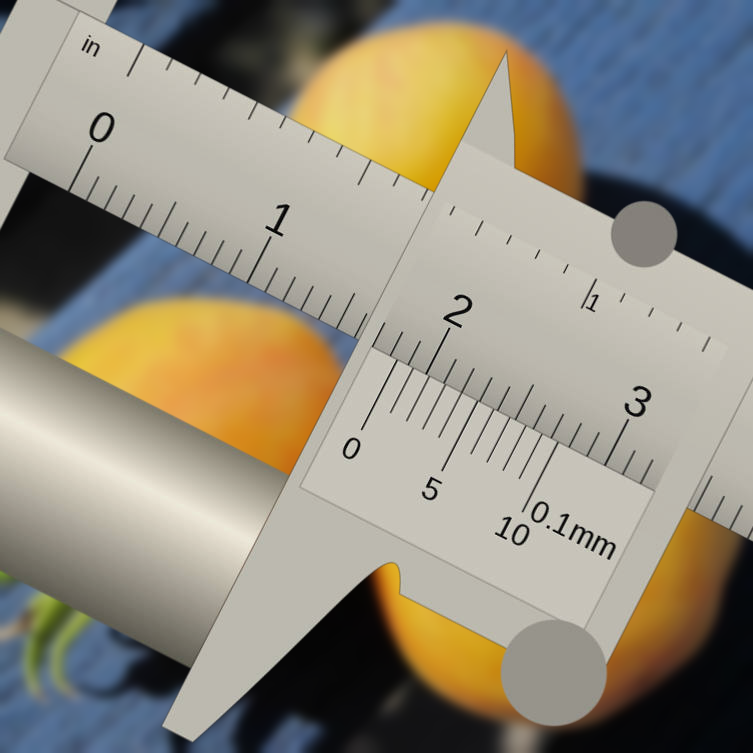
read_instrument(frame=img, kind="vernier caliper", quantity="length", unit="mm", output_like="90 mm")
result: 18.4 mm
